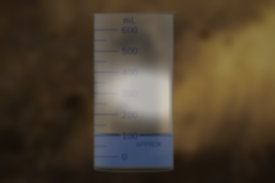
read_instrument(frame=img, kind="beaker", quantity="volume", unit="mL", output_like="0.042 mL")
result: 100 mL
